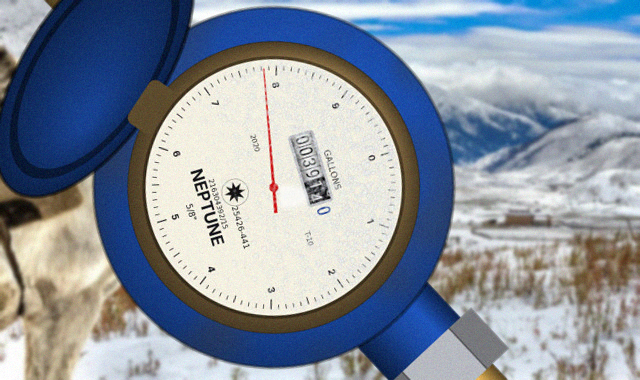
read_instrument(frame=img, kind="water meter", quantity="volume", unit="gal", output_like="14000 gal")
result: 39137.8 gal
